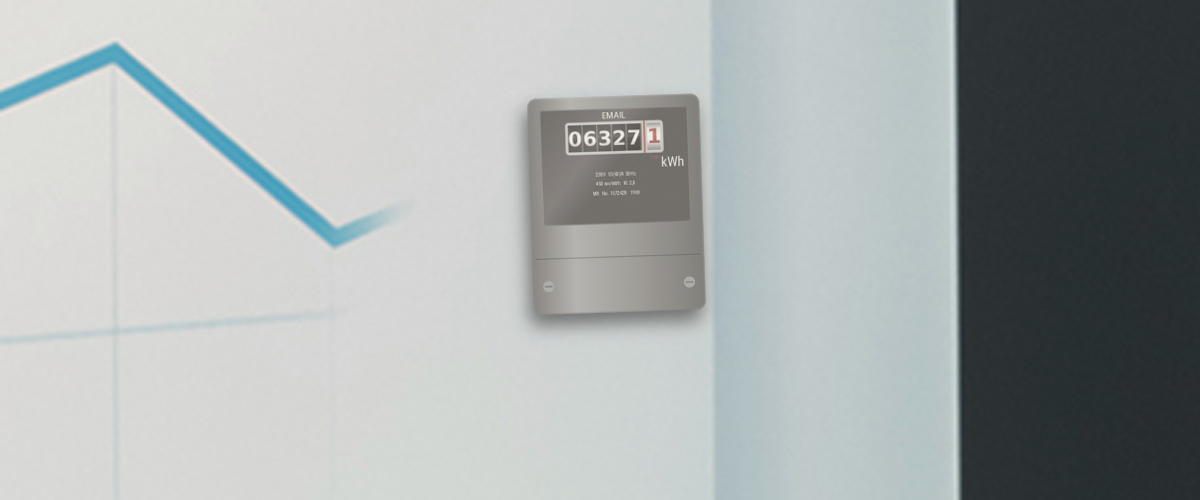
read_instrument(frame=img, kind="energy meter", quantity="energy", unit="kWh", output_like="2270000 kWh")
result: 6327.1 kWh
